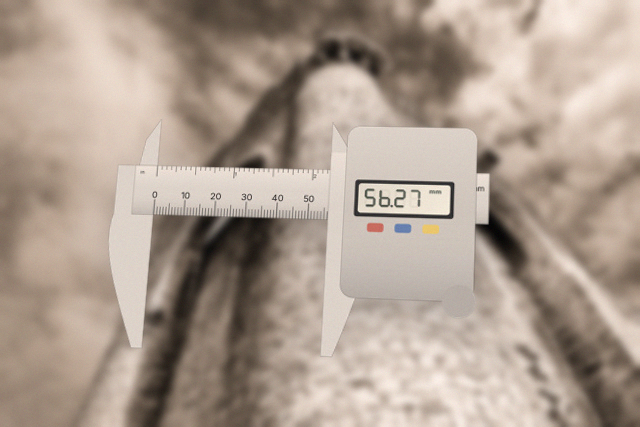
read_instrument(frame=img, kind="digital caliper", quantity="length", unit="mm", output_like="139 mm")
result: 56.27 mm
